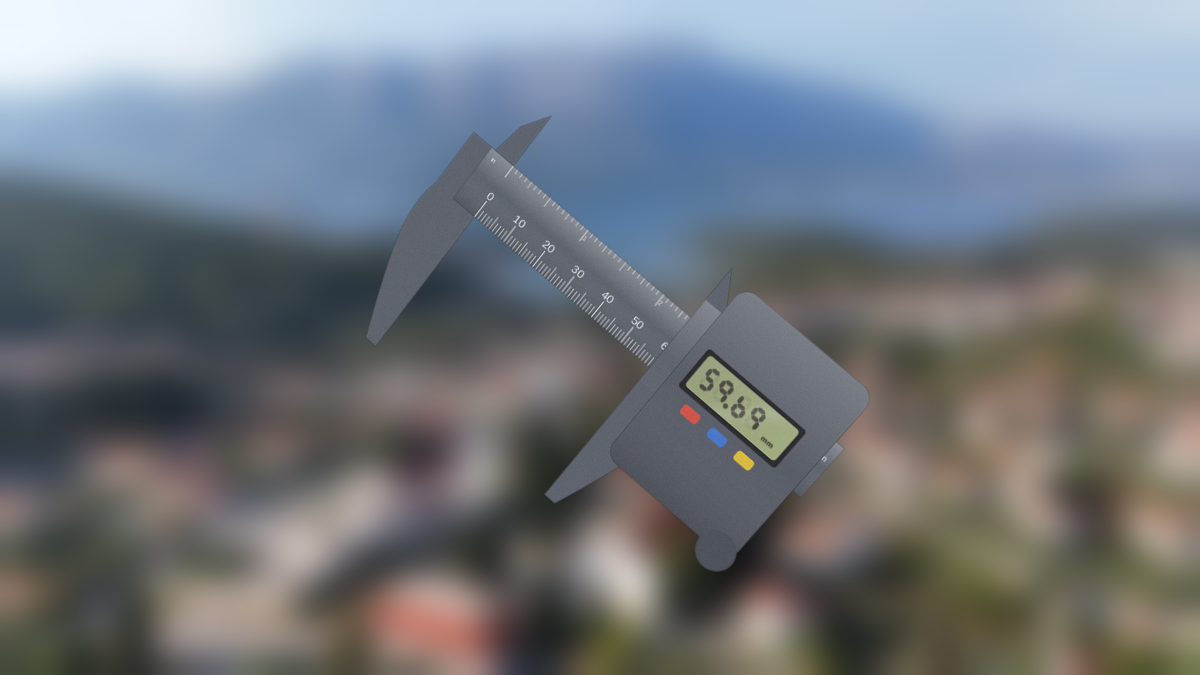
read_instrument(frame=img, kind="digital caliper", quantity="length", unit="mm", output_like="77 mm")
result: 59.69 mm
